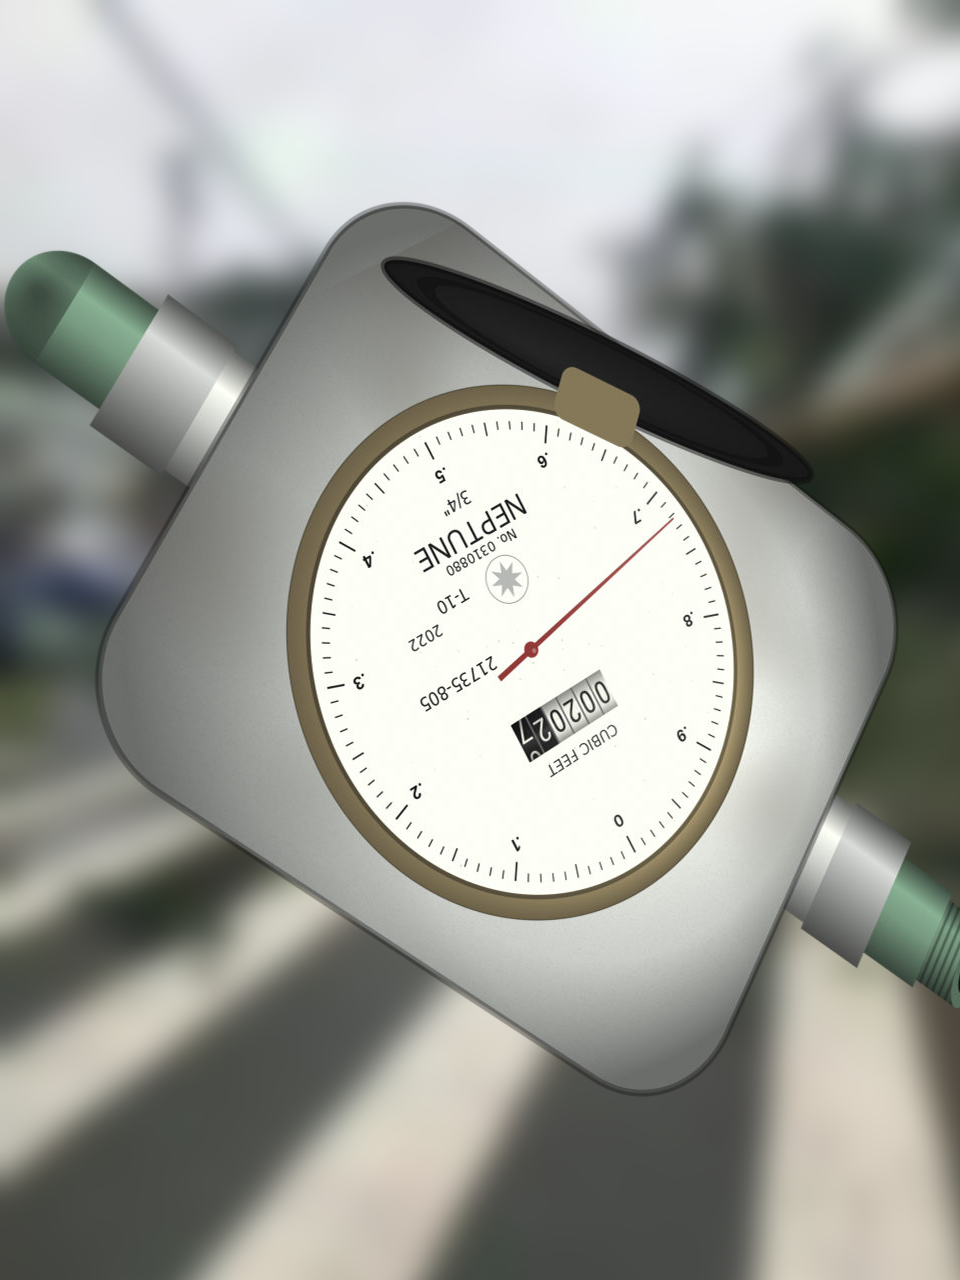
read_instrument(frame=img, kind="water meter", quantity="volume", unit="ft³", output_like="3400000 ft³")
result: 2026.72 ft³
